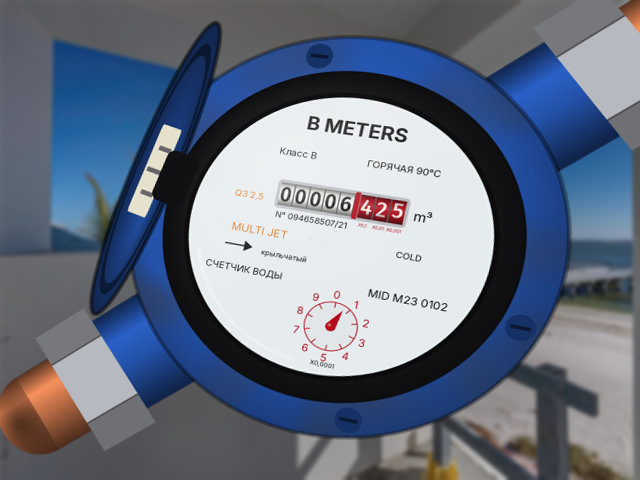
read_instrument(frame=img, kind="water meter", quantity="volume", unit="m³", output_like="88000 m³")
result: 6.4250 m³
